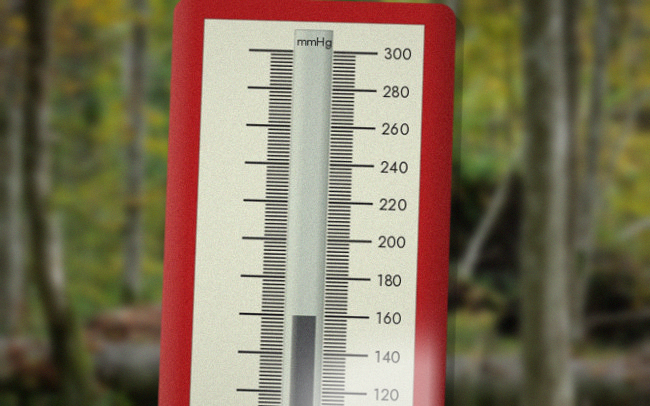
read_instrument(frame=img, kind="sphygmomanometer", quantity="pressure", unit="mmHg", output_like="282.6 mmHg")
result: 160 mmHg
